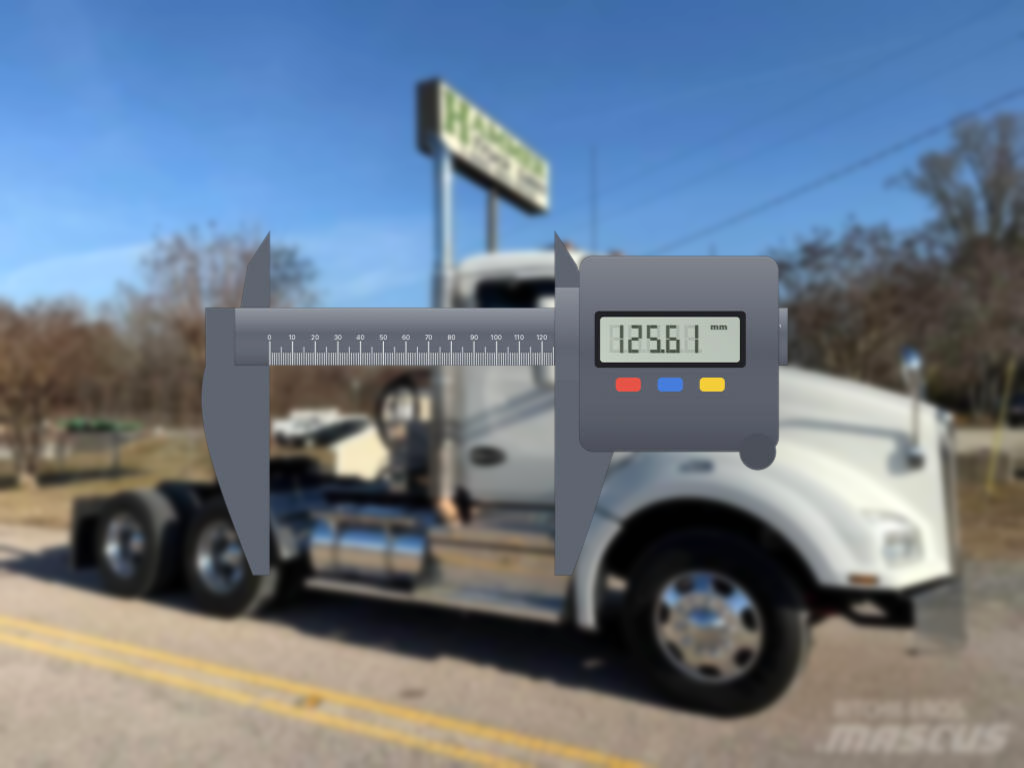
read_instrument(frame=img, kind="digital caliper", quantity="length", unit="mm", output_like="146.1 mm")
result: 125.61 mm
